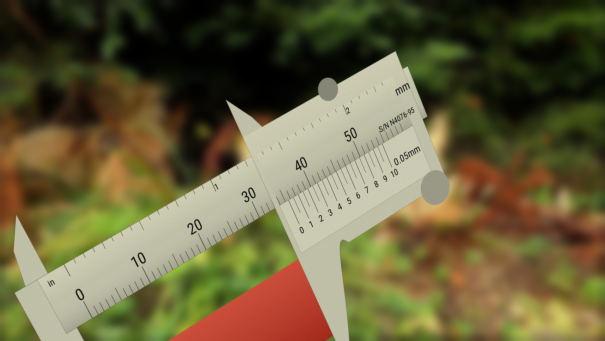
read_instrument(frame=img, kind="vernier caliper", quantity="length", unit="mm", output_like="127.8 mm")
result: 35.6 mm
